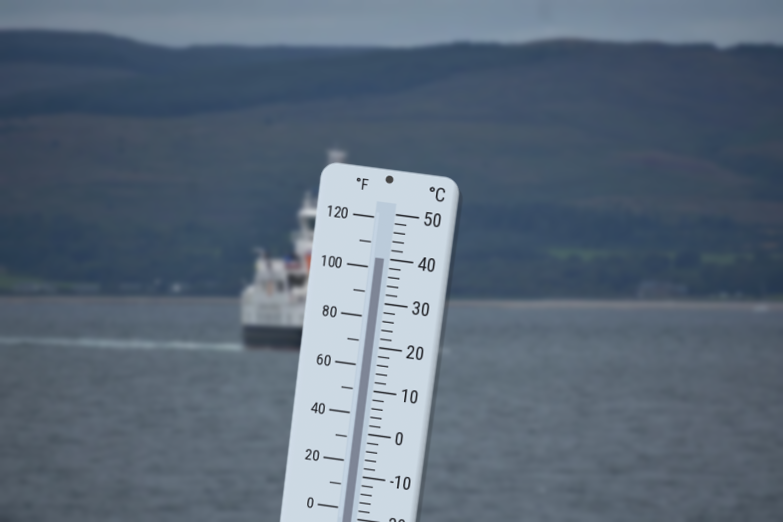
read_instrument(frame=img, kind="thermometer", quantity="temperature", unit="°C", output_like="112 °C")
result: 40 °C
